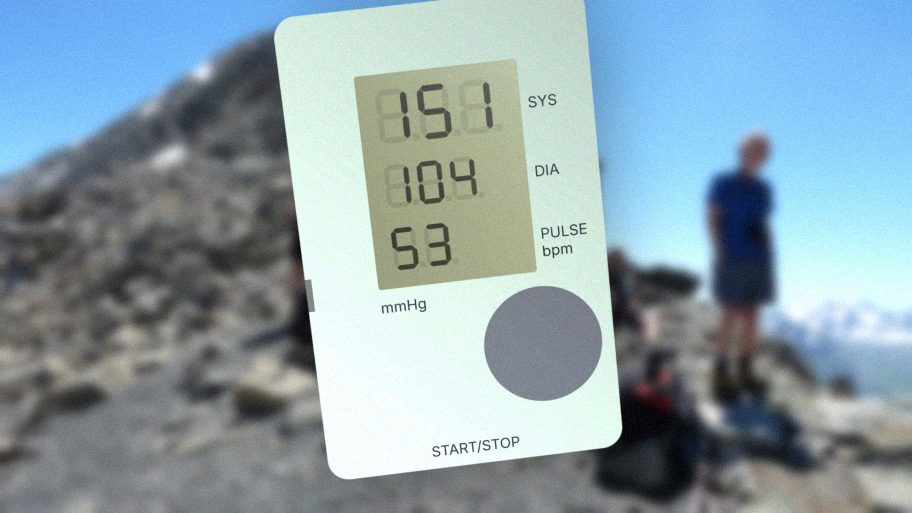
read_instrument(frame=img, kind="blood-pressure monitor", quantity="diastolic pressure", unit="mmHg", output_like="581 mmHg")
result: 104 mmHg
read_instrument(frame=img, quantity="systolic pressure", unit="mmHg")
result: 151 mmHg
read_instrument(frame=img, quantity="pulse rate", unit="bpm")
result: 53 bpm
